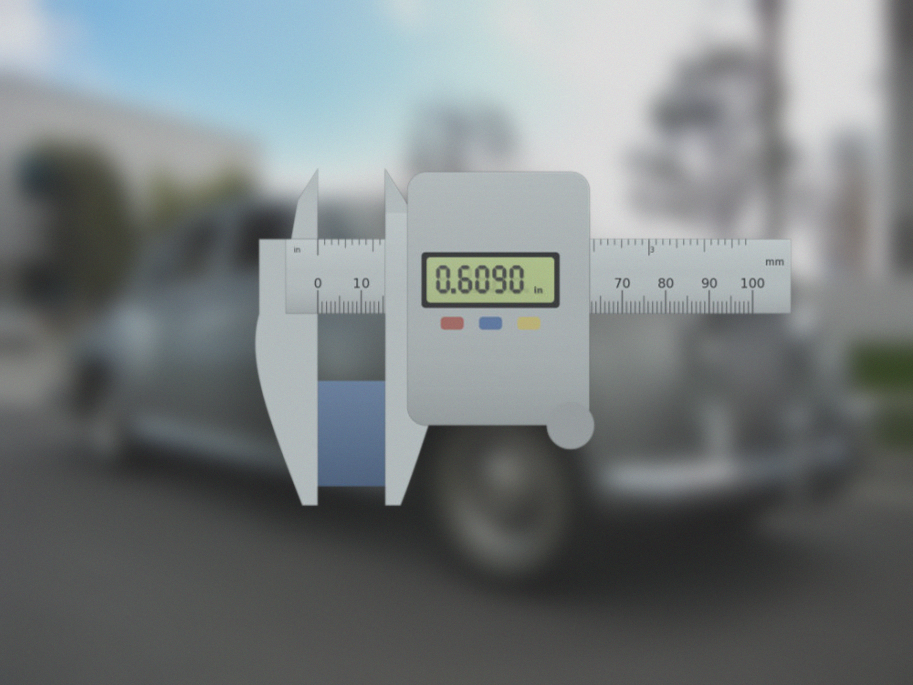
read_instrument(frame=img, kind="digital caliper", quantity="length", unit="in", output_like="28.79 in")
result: 0.6090 in
